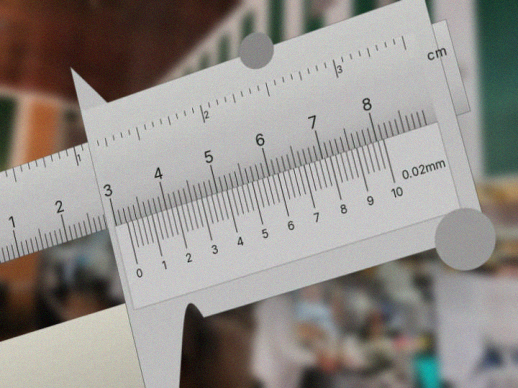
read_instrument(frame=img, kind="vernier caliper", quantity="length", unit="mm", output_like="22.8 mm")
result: 32.2 mm
